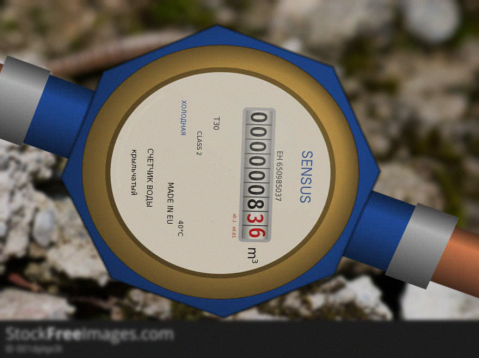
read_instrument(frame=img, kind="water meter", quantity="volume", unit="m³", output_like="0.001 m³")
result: 8.36 m³
